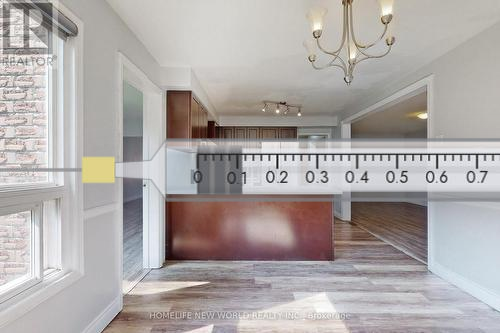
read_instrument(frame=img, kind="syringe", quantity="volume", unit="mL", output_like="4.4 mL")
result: 0 mL
